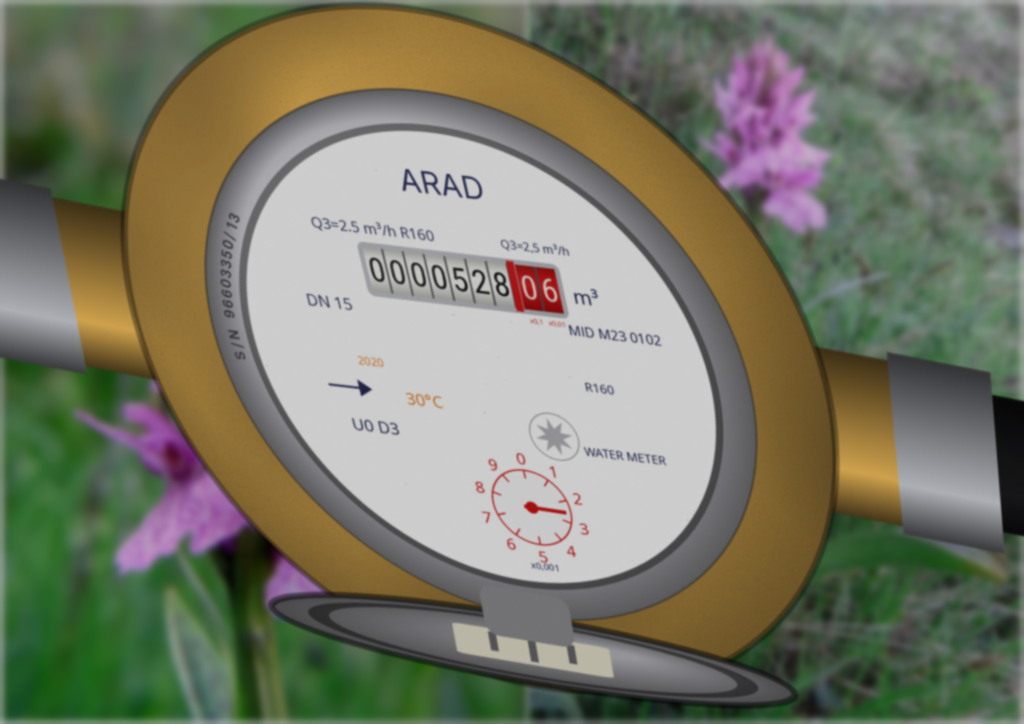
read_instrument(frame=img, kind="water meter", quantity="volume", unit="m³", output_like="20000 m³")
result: 528.062 m³
